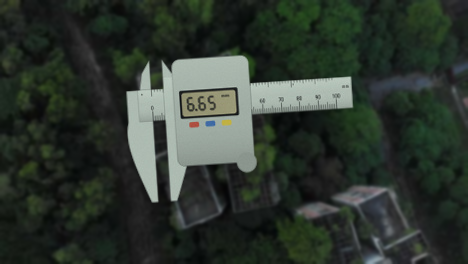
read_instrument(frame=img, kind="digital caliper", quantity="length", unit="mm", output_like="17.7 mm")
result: 6.65 mm
